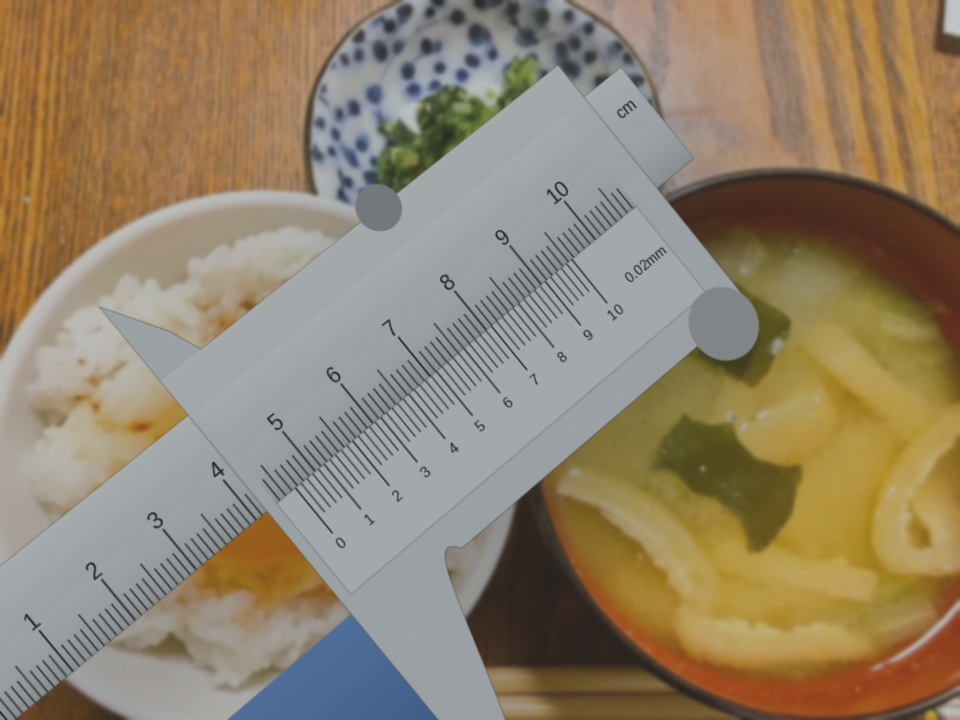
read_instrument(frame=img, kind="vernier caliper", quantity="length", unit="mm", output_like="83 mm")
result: 46.6 mm
